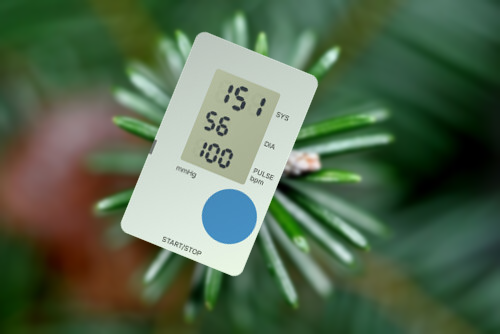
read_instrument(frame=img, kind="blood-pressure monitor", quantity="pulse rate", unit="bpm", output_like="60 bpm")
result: 100 bpm
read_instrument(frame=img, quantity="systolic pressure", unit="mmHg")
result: 151 mmHg
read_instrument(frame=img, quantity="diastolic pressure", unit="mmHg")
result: 56 mmHg
